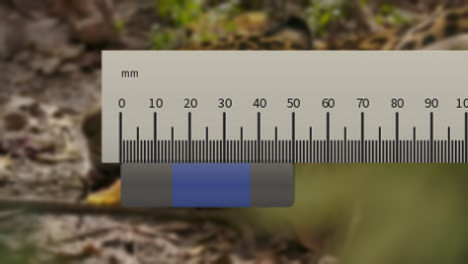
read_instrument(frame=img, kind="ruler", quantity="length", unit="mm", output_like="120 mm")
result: 50 mm
